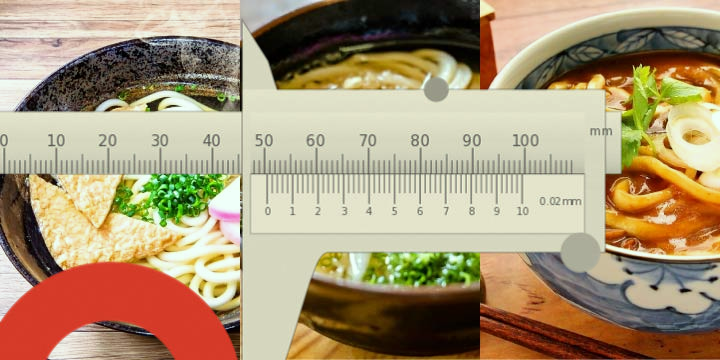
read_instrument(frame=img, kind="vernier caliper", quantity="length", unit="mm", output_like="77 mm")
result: 50.5 mm
